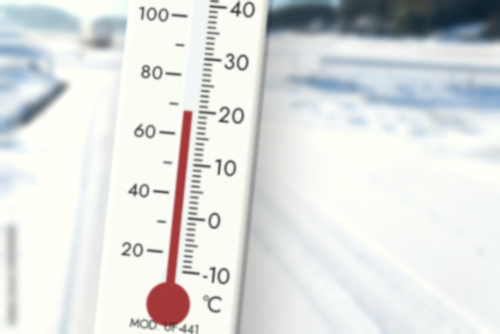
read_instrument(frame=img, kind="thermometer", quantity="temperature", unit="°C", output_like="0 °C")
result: 20 °C
